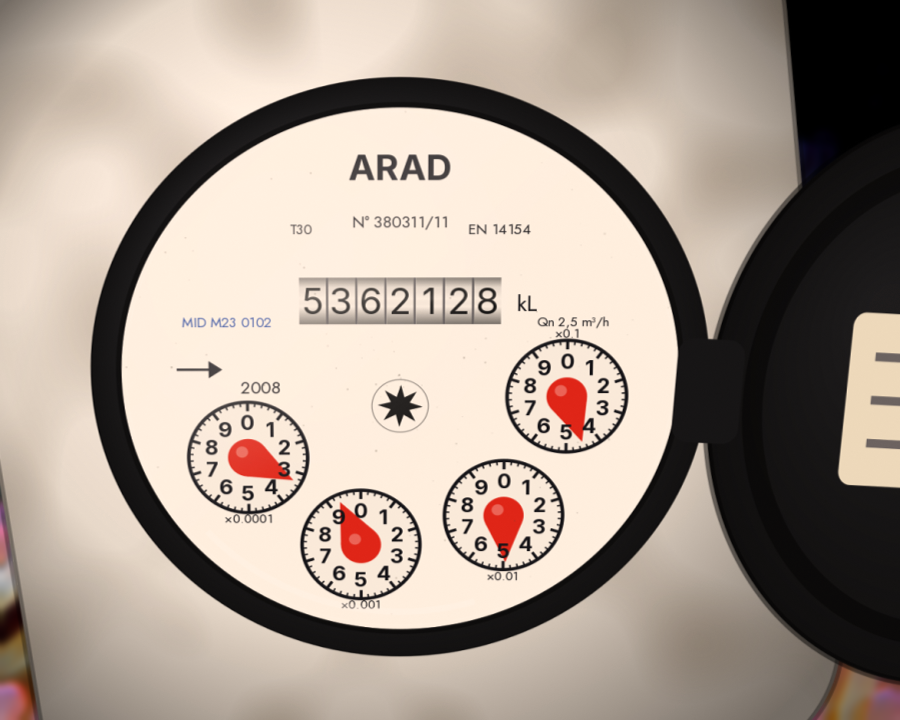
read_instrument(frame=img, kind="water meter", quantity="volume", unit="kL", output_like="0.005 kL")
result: 5362128.4493 kL
